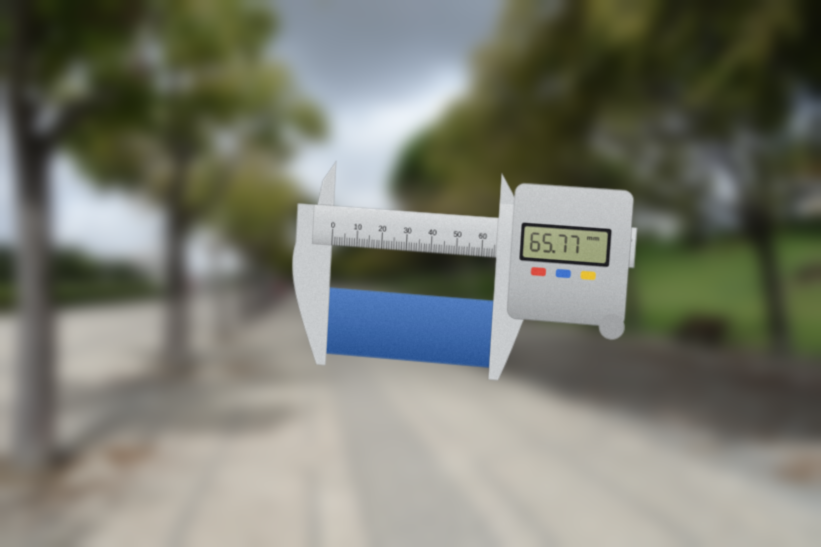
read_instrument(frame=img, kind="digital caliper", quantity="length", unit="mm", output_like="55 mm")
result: 65.77 mm
